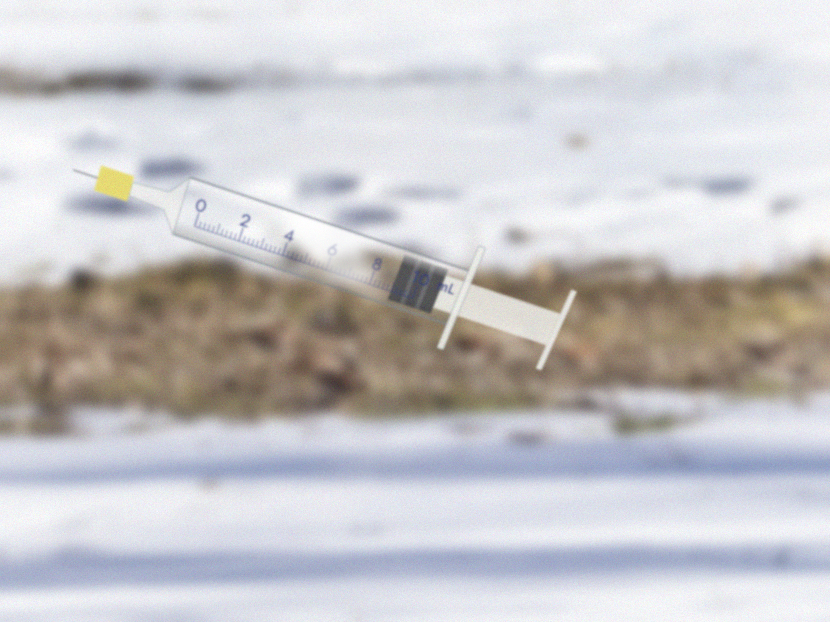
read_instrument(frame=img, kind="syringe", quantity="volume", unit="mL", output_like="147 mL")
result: 9 mL
